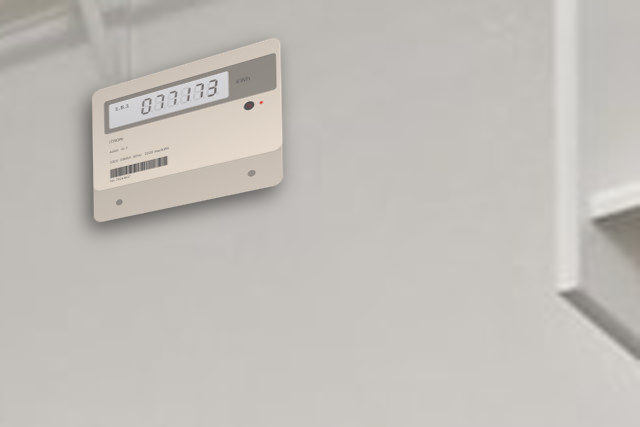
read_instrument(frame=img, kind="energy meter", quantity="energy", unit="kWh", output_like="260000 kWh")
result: 77173 kWh
